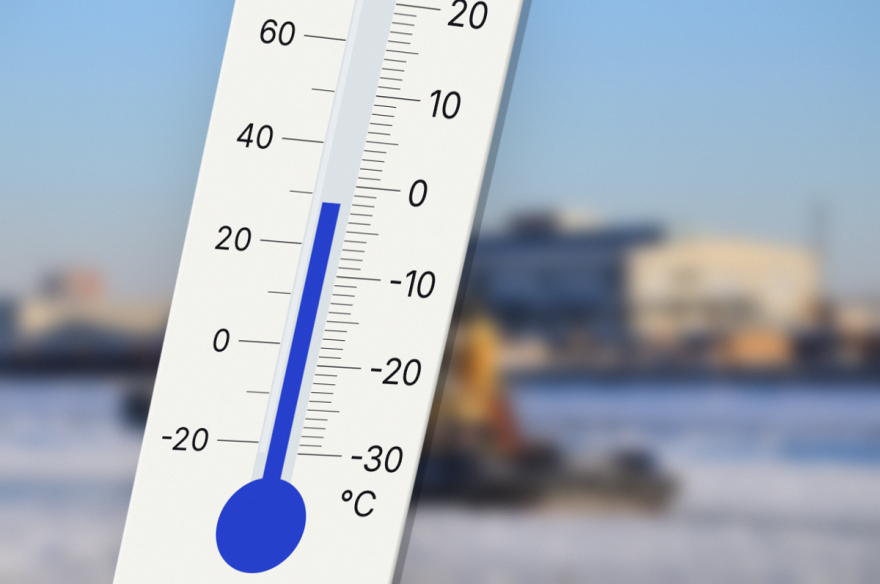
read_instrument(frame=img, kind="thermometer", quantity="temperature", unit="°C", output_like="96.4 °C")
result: -2 °C
